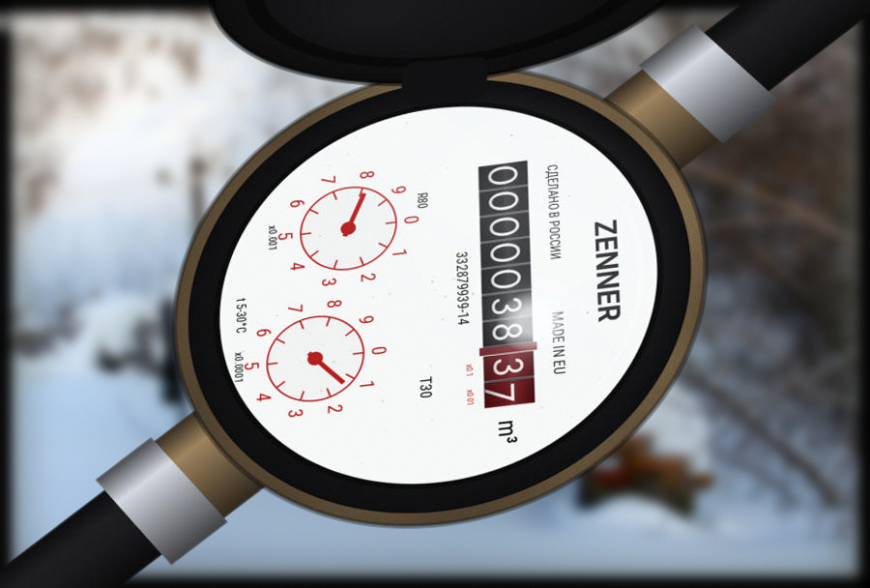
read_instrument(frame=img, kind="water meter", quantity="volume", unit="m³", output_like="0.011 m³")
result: 38.3681 m³
